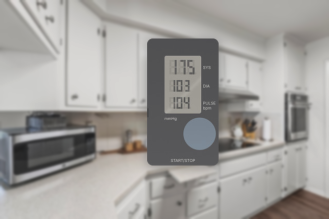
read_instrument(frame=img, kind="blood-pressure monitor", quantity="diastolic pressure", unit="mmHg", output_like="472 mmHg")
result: 103 mmHg
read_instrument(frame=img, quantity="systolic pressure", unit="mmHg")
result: 175 mmHg
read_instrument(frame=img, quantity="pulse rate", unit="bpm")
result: 104 bpm
